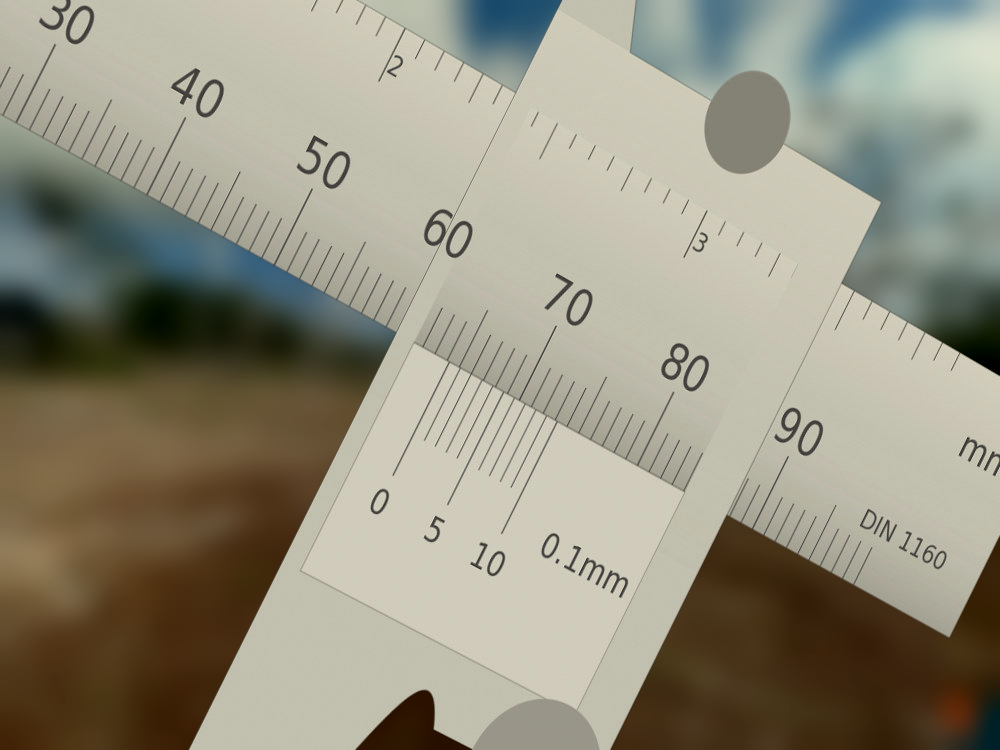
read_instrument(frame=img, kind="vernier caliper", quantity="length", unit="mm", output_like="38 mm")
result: 64.2 mm
